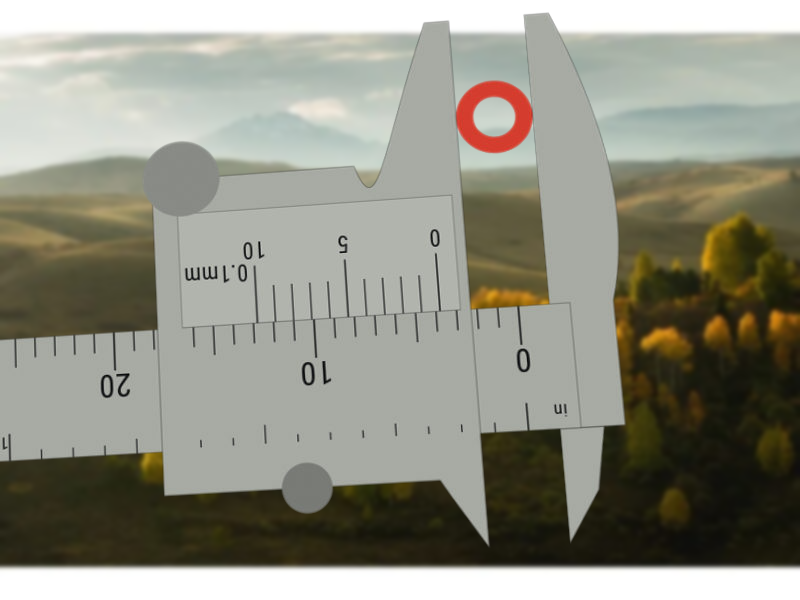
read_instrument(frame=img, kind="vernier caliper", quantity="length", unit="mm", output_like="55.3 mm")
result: 3.8 mm
